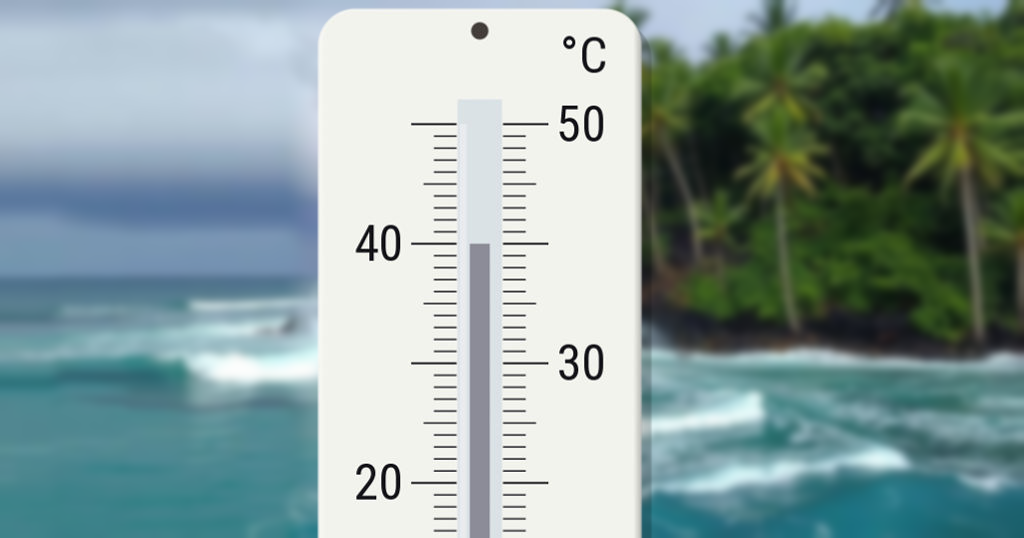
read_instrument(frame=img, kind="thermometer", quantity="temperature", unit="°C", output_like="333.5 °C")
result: 40 °C
